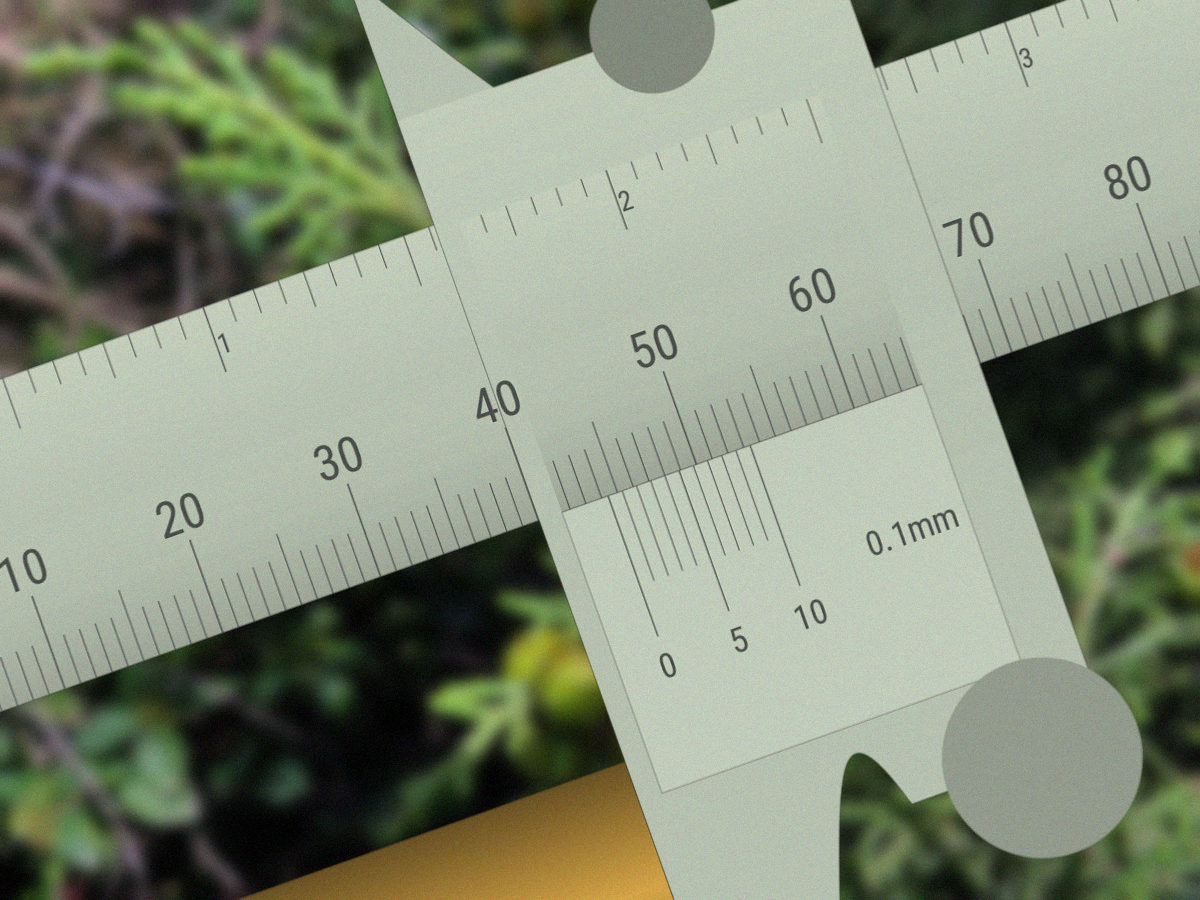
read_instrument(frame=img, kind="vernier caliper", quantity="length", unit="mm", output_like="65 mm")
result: 44.4 mm
